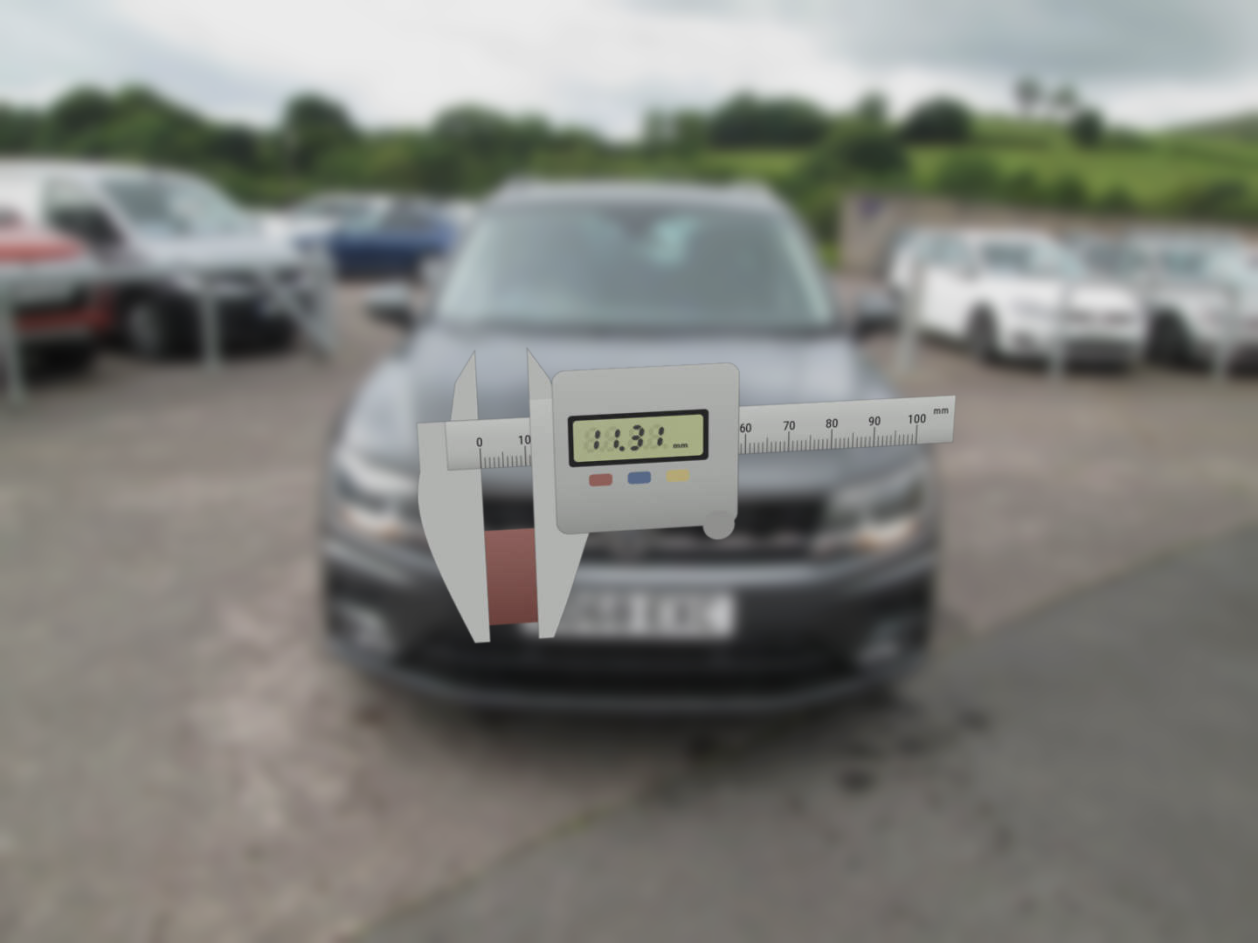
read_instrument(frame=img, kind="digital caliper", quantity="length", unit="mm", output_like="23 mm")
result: 11.31 mm
